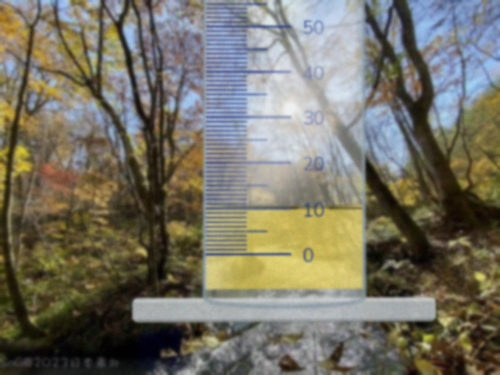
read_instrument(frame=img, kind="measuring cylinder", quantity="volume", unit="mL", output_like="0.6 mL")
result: 10 mL
